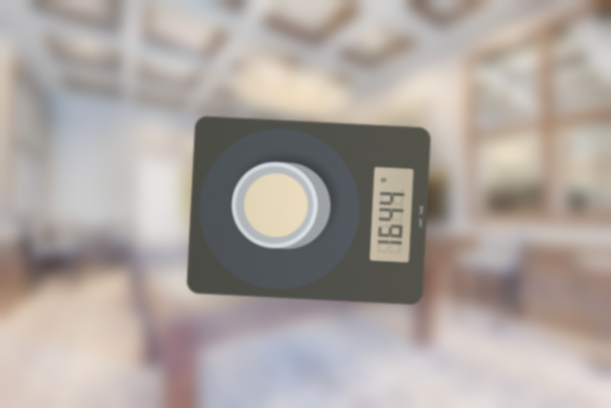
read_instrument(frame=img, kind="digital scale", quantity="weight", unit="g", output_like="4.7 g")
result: 1644 g
